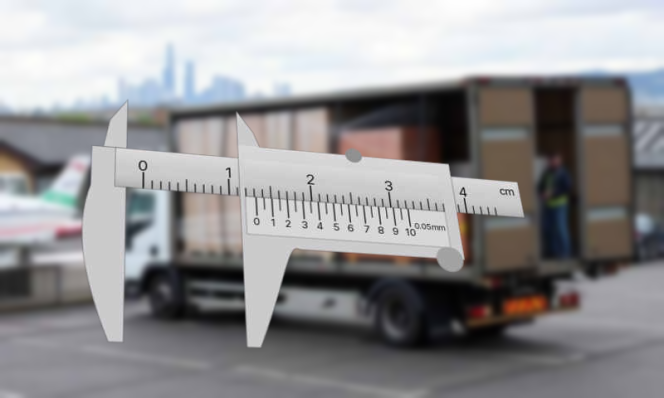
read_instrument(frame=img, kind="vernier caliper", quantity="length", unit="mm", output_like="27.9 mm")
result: 13.2 mm
